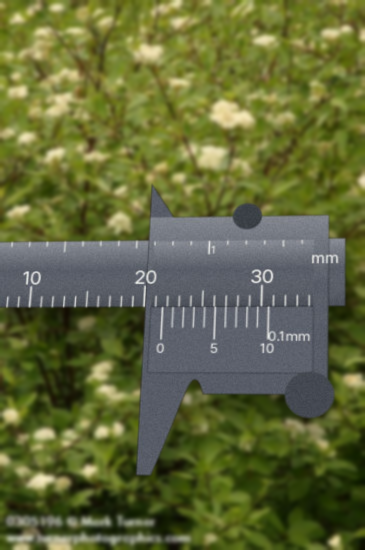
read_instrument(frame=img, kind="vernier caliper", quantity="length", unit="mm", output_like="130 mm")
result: 21.6 mm
